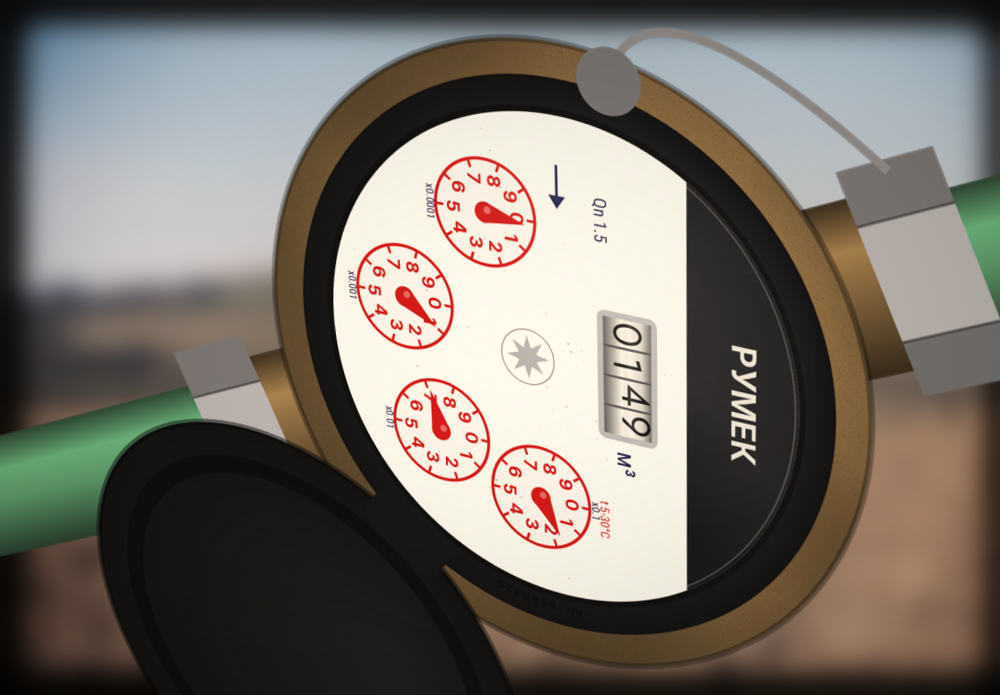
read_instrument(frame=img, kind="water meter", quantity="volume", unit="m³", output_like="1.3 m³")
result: 149.1710 m³
